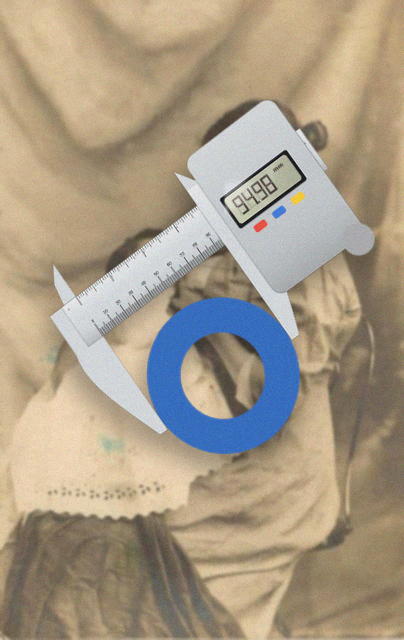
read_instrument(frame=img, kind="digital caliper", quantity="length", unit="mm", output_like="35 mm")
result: 94.98 mm
